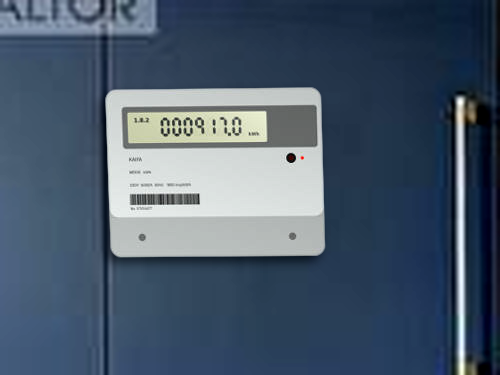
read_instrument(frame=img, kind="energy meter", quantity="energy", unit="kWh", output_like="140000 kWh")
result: 917.0 kWh
